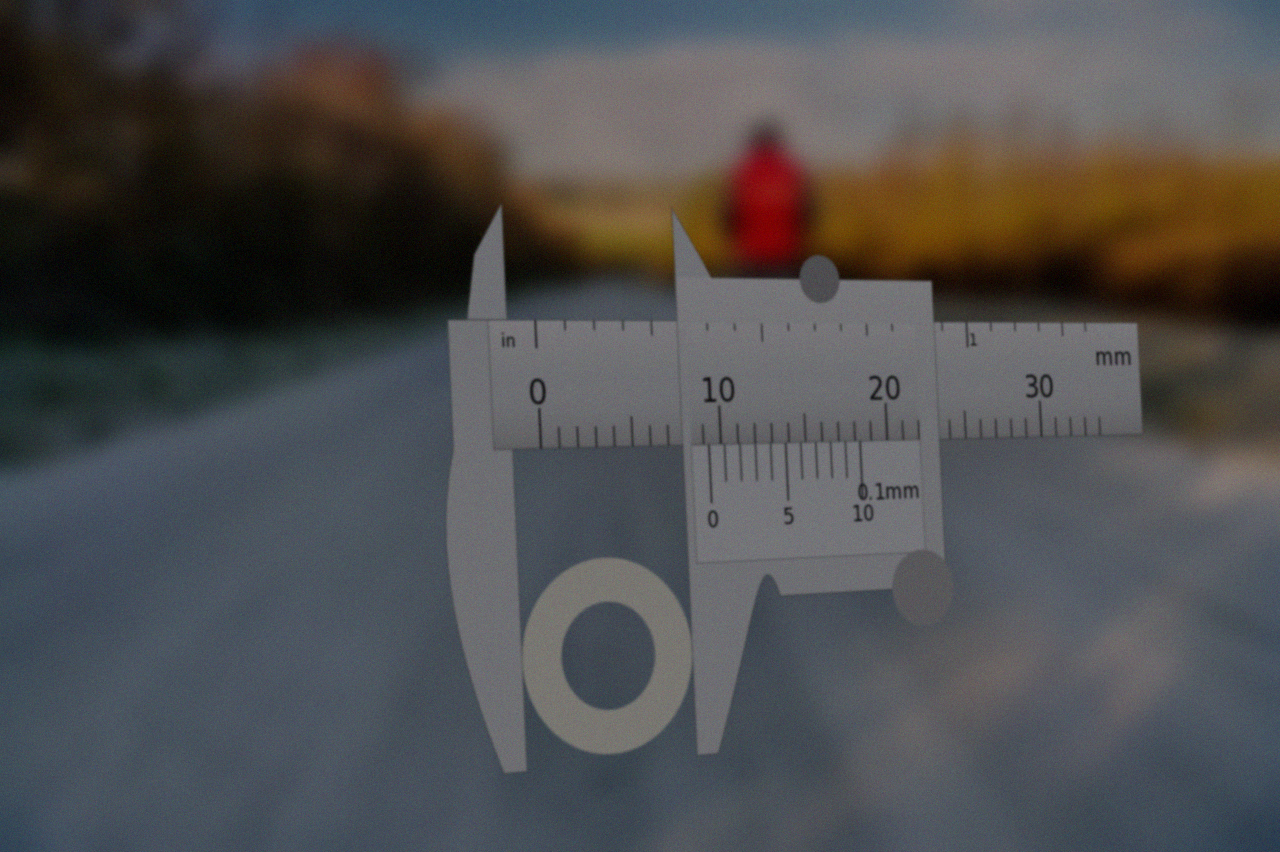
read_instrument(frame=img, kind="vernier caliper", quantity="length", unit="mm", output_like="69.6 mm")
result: 9.3 mm
